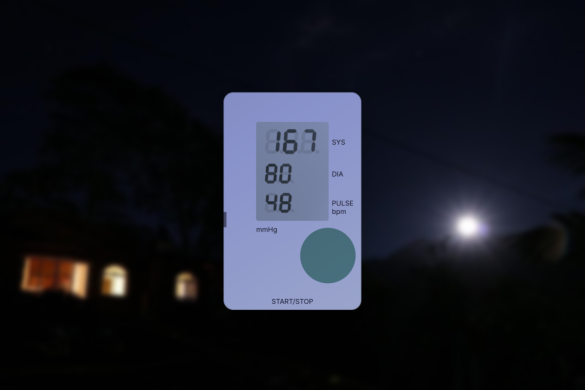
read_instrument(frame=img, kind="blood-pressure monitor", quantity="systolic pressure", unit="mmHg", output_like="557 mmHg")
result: 167 mmHg
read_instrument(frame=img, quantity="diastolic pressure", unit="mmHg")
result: 80 mmHg
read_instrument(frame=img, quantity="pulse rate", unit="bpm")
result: 48 bpm
